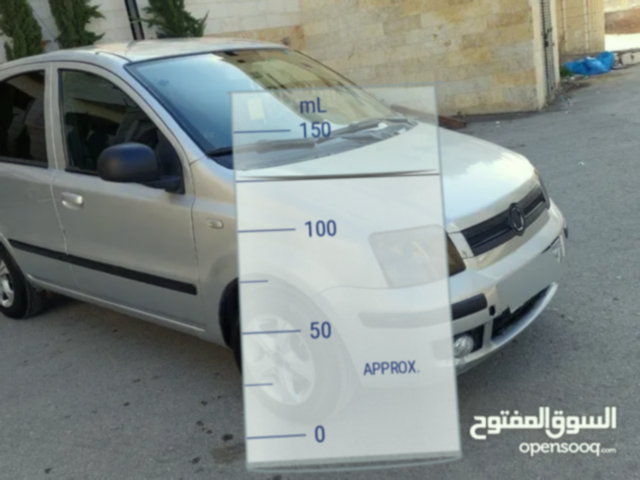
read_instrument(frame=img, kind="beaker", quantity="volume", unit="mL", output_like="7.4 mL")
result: 125 mL
